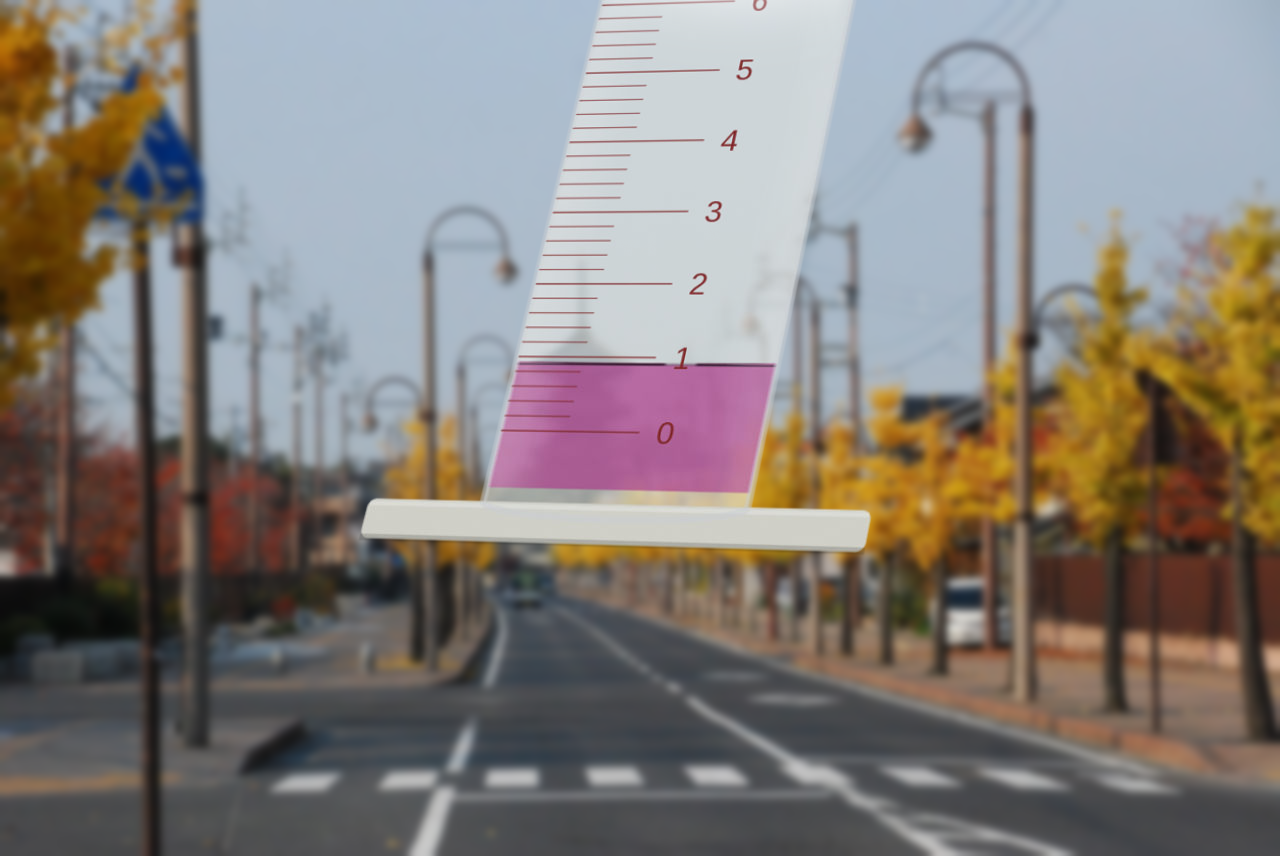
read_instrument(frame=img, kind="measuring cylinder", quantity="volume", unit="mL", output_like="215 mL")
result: 0.9 mL
